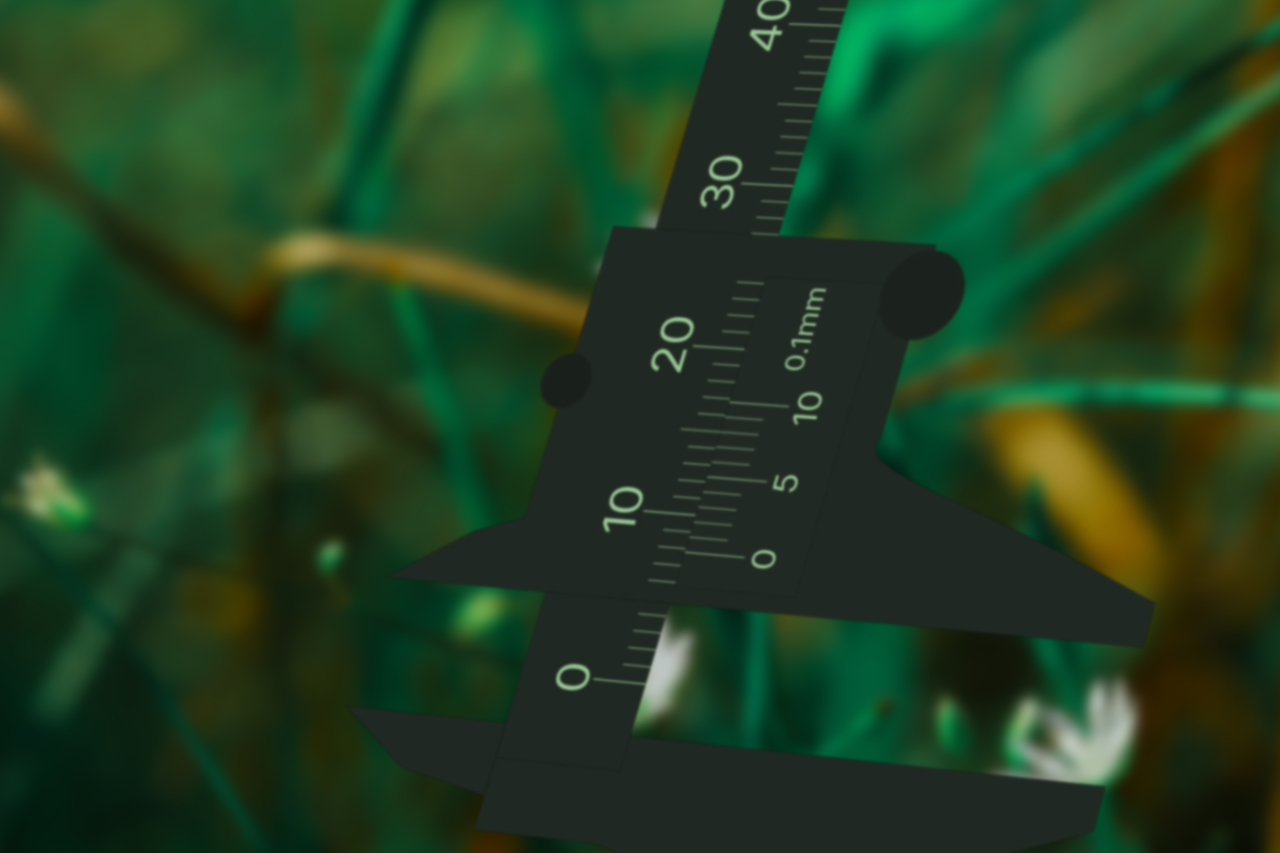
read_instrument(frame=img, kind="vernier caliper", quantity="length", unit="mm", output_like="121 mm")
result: 7.8 mm
